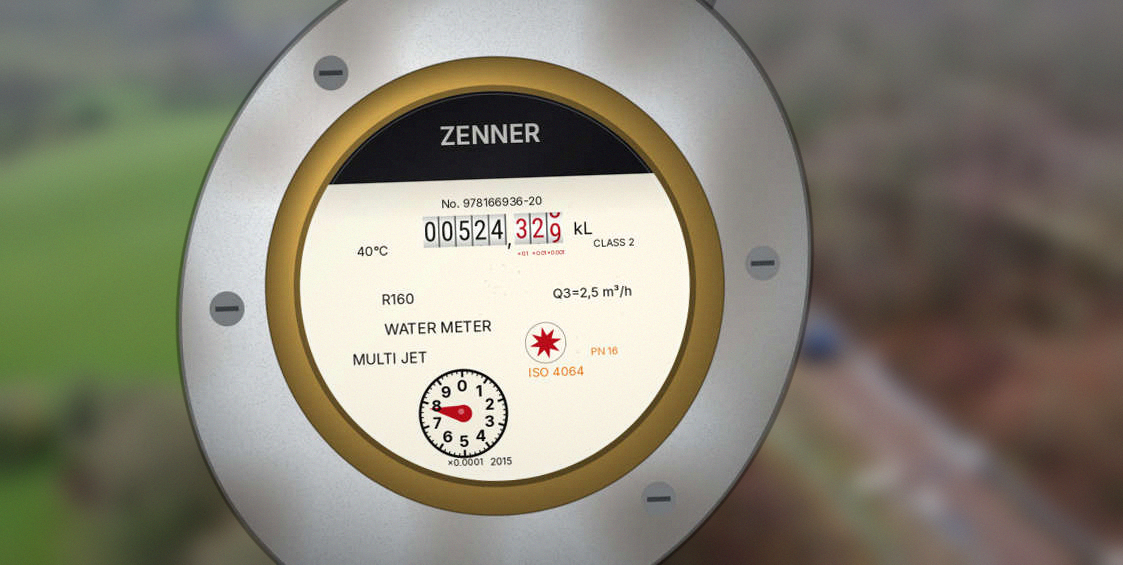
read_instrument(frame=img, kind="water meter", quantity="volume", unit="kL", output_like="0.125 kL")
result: 524.3287 kL
